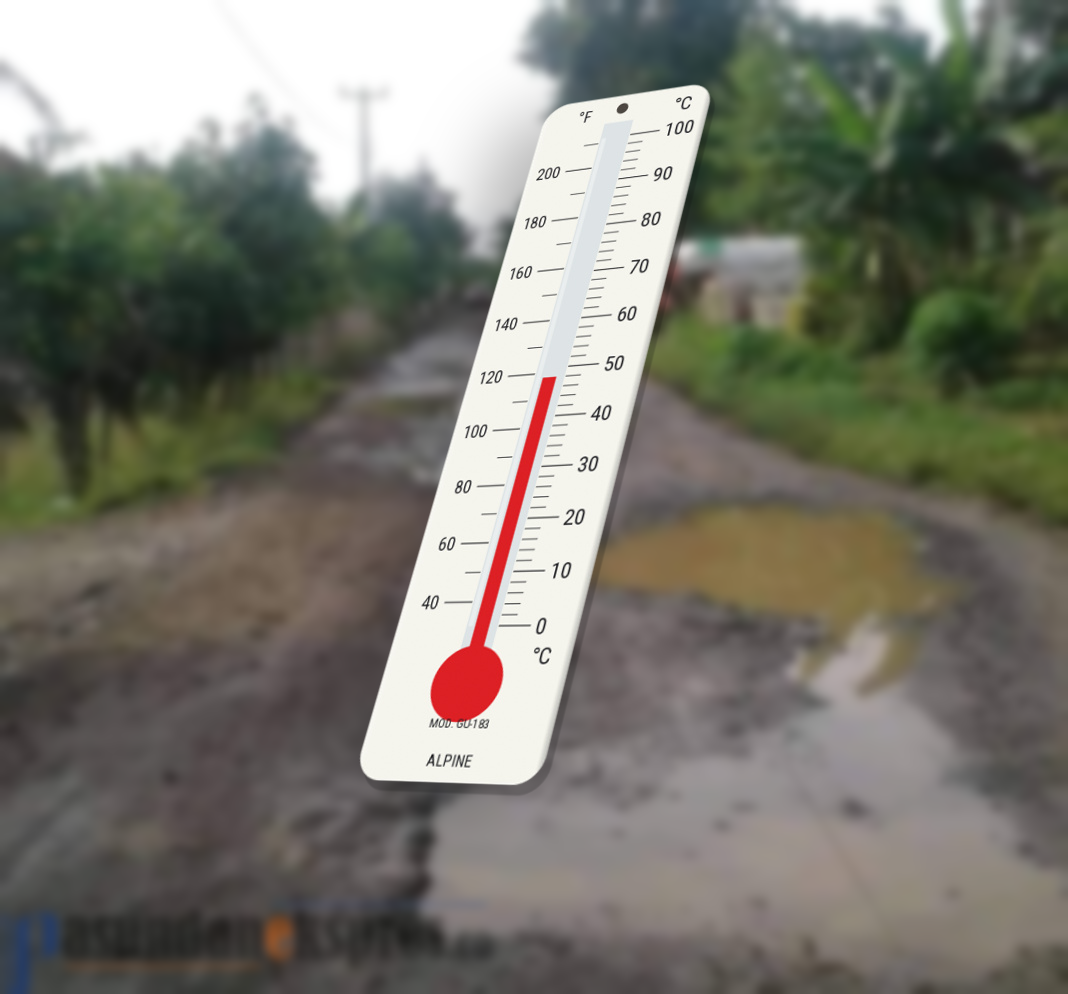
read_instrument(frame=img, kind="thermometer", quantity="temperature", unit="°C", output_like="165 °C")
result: 48 °C
